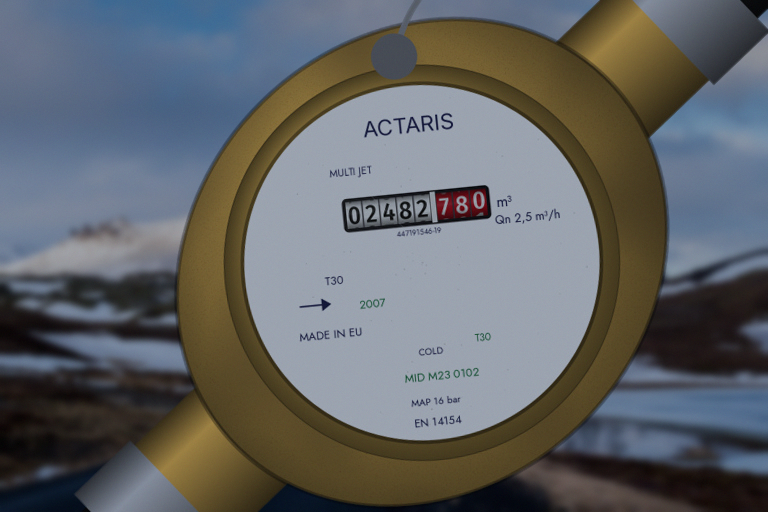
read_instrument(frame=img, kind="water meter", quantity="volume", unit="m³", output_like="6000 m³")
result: 2482.780 m³
